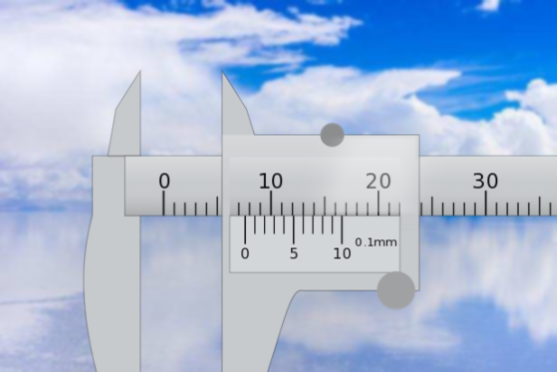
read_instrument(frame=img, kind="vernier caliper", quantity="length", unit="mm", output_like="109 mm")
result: 7.6 mm
